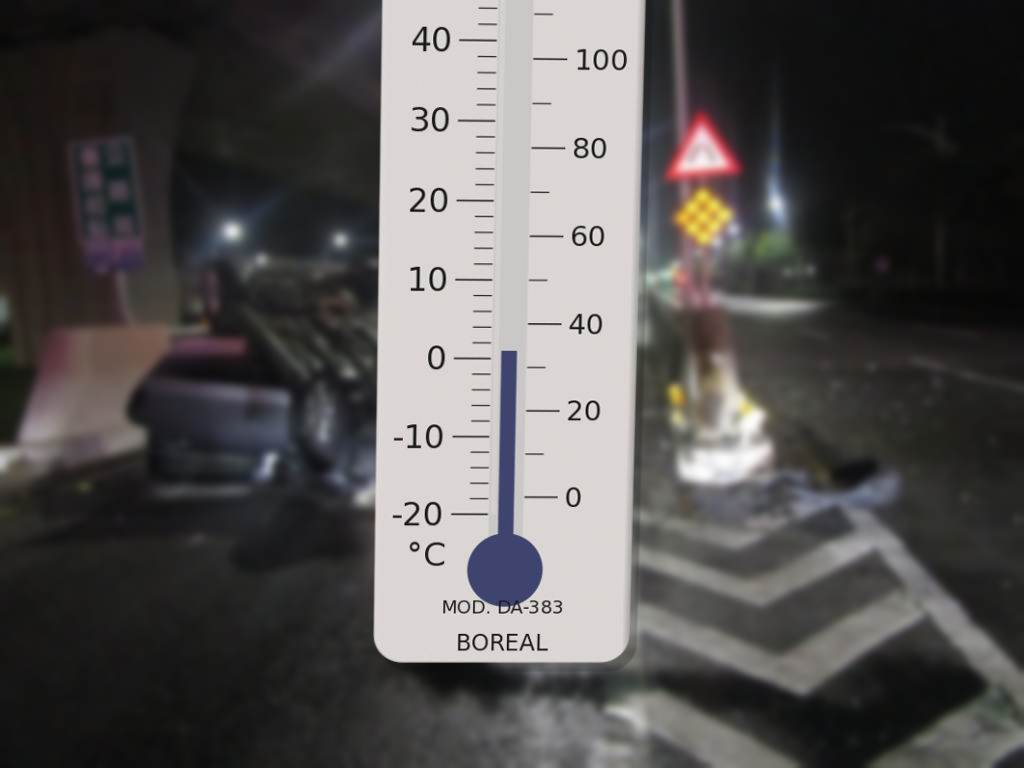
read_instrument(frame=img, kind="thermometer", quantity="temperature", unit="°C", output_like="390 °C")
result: 1 °C
